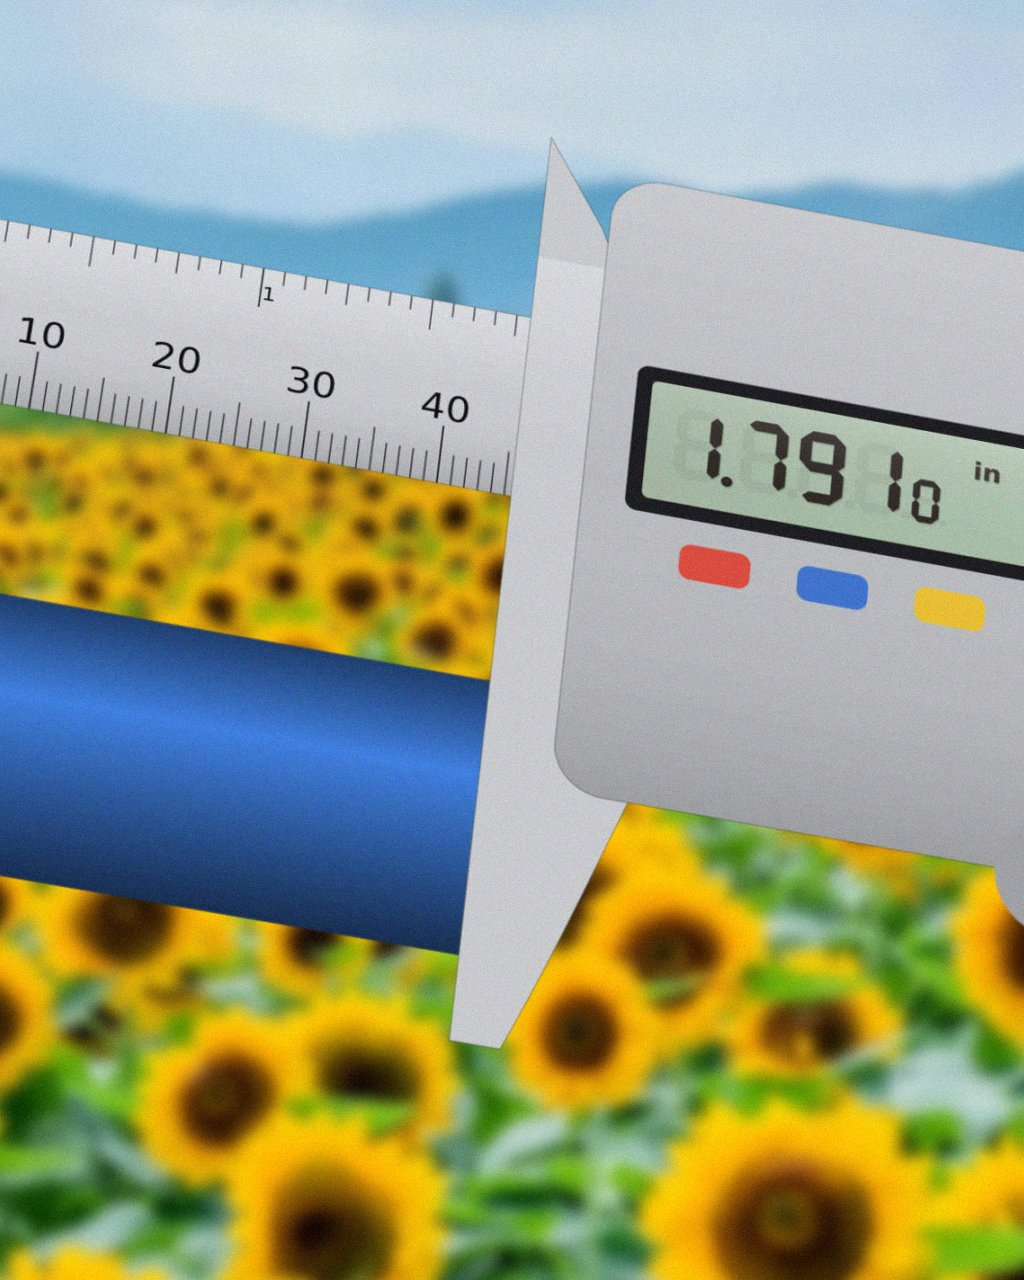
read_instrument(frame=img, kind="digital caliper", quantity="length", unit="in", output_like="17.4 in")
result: 1.7910 in
